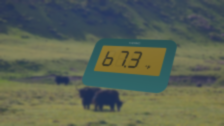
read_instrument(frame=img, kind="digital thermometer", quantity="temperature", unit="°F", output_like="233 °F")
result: 67.3 °F
